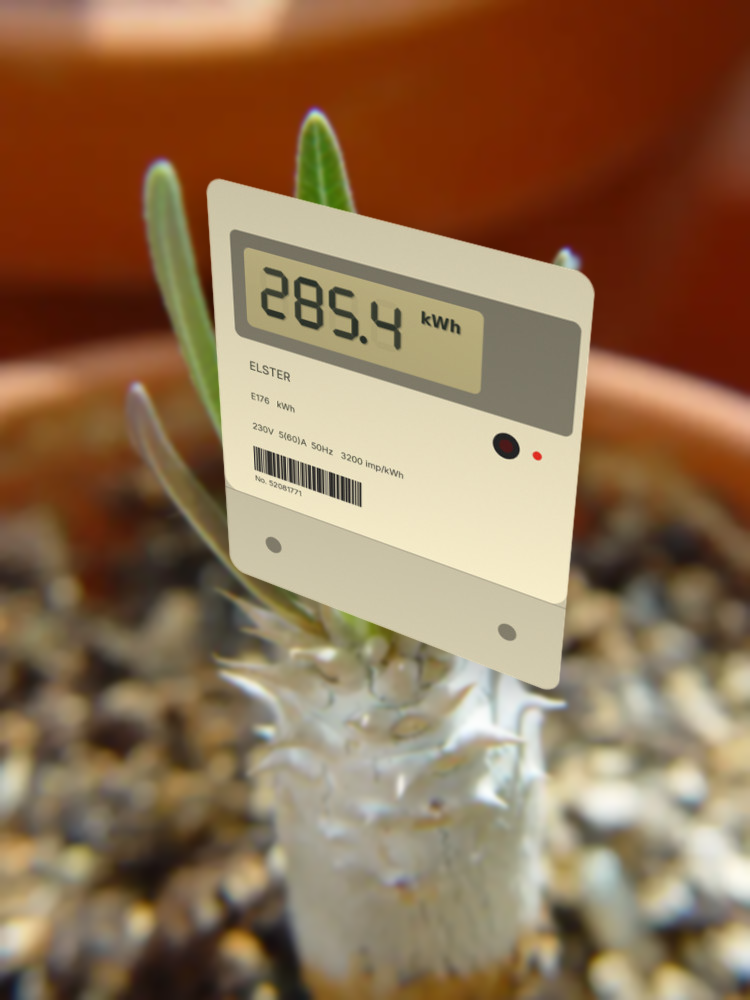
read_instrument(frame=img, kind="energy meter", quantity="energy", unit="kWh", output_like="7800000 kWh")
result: 285.4 kWh
